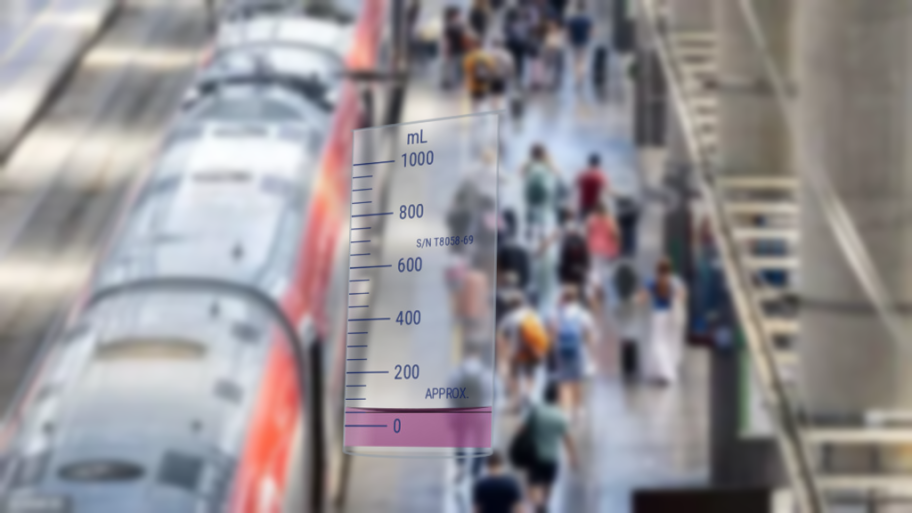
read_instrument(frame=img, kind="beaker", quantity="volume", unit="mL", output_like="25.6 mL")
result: 50 mL
